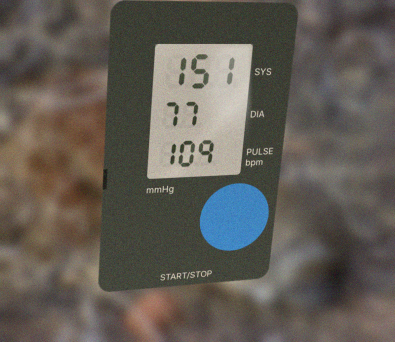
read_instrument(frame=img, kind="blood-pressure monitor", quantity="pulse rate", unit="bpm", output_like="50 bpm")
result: 109 bpm
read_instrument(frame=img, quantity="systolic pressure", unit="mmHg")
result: 151 mmHg
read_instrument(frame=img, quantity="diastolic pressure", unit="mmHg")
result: 77 mmHg
